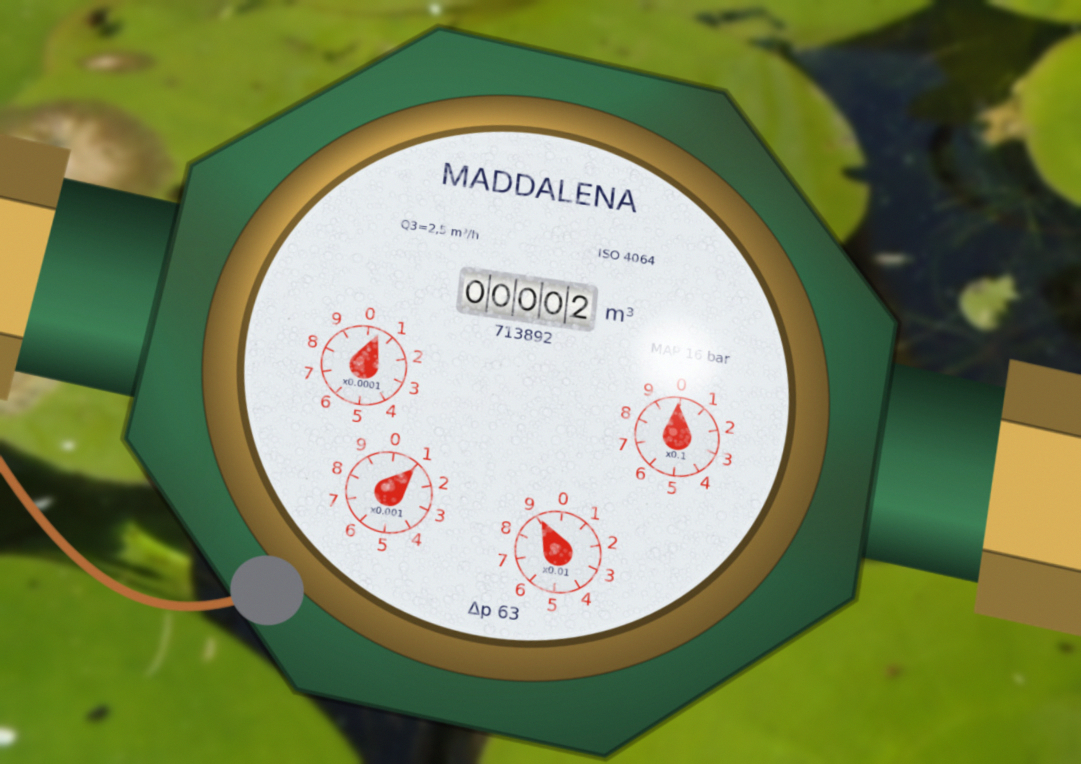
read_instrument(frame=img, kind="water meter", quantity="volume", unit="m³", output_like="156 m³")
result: 1.9910 m³
